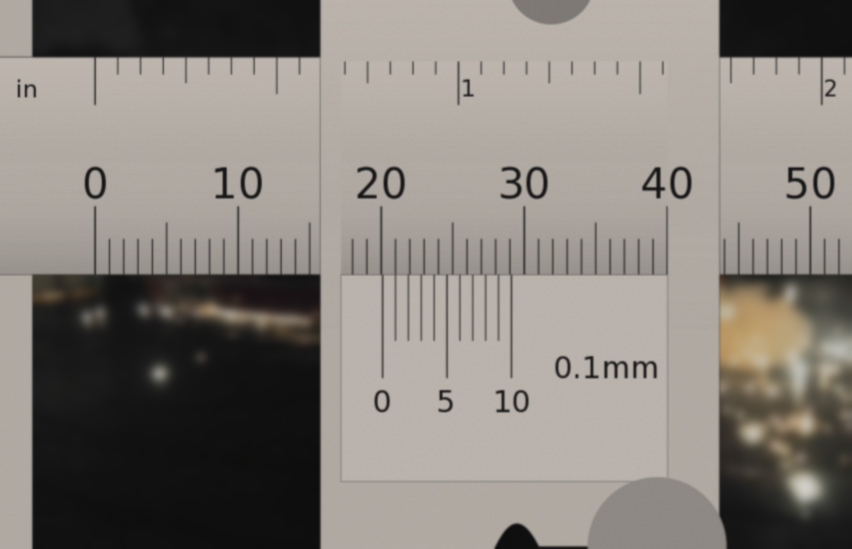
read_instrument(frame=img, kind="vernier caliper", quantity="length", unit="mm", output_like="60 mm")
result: 20.1 mm
